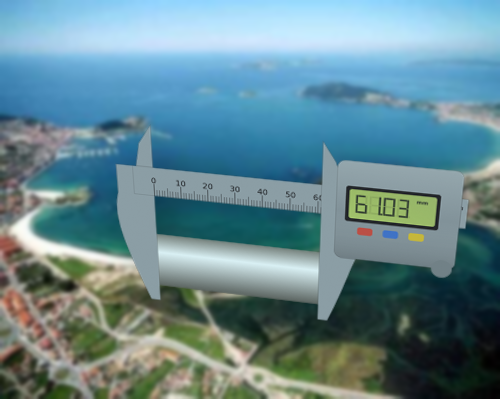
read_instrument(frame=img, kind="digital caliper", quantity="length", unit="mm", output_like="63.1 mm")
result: 61.03 mm
